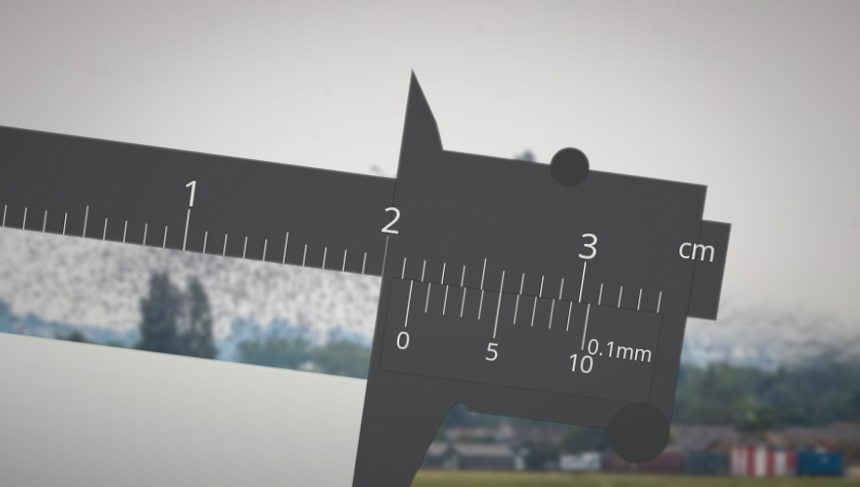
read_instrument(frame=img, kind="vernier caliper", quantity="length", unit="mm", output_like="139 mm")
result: 21.5 mm
